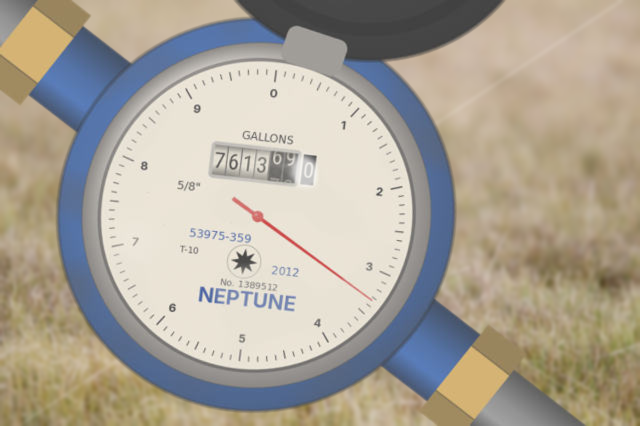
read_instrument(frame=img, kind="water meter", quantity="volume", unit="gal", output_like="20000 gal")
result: 7613693.3 gal
